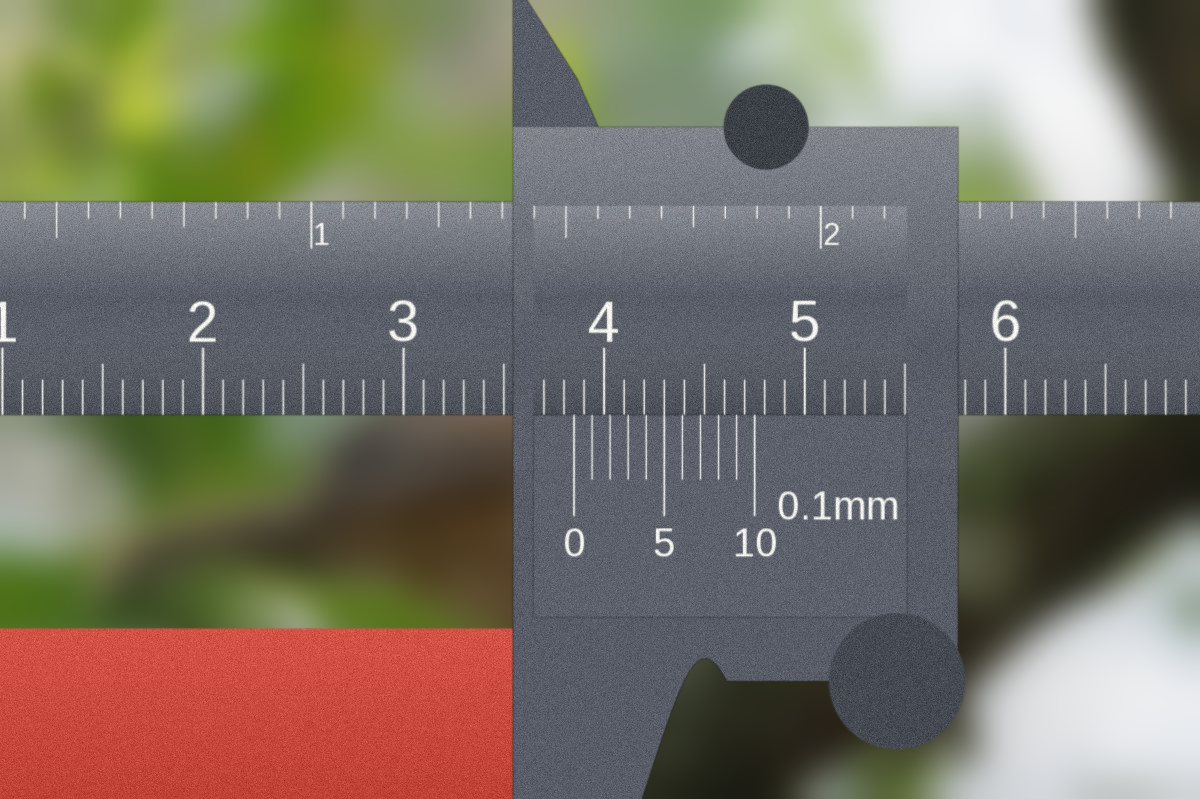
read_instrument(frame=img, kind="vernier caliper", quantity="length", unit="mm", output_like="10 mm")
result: 38.5 mm
